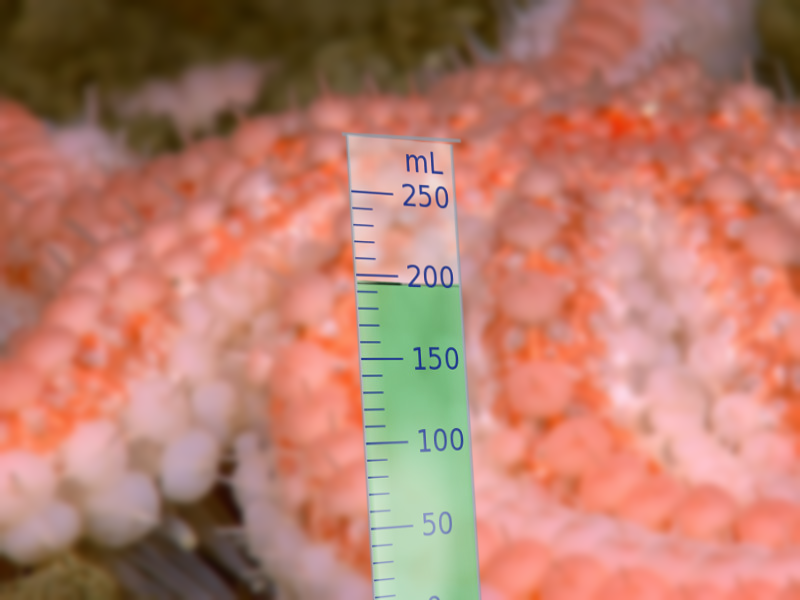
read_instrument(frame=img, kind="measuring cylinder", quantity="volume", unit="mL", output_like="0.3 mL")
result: 195 mL
